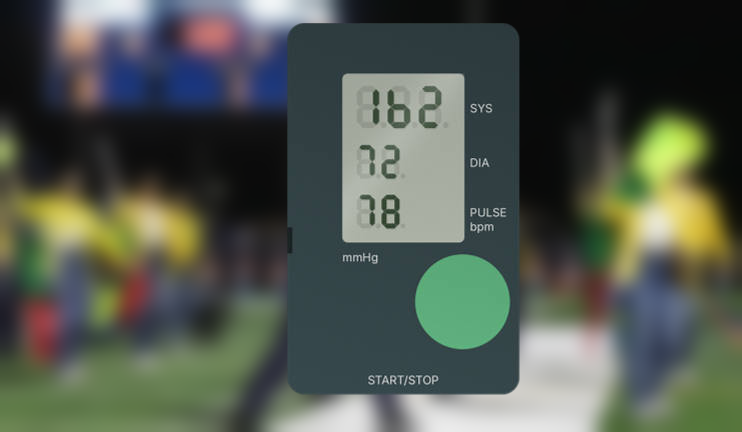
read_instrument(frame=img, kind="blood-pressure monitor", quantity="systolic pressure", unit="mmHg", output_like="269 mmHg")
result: 162 mmHg
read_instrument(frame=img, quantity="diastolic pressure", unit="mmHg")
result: 72 mmHg
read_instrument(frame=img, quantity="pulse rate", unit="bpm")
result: 78 bpm
